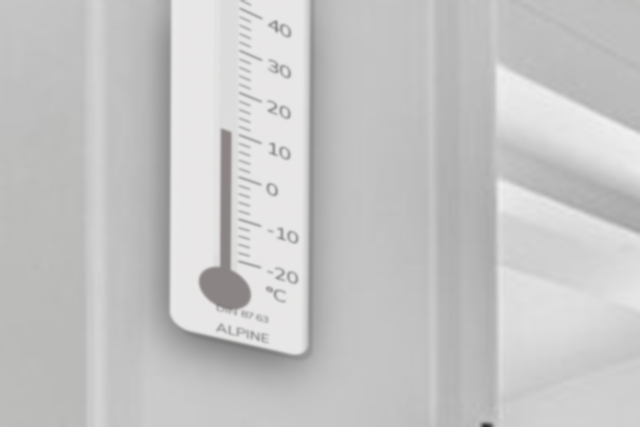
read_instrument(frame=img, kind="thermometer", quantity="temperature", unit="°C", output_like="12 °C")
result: 10 °C
